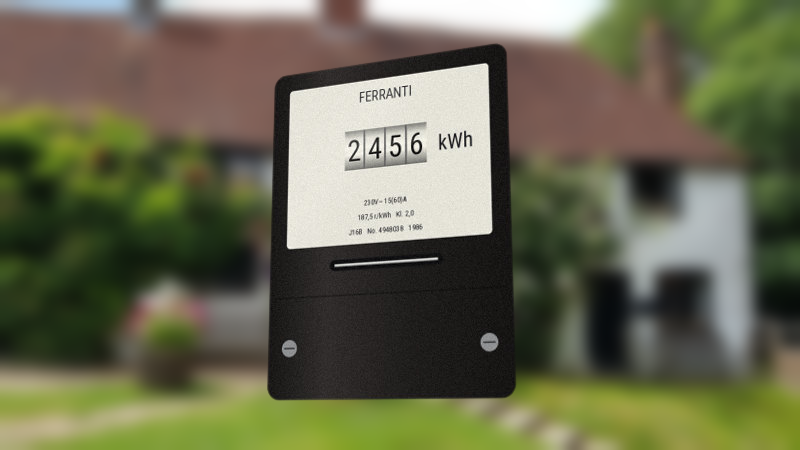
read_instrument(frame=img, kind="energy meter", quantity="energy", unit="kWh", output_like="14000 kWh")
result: 2456 kWh
